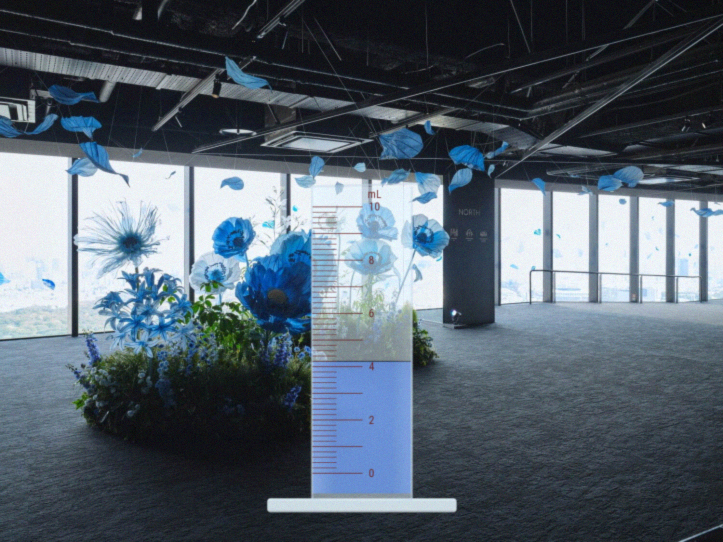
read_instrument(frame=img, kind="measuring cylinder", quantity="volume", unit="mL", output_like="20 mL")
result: 4.2 mL
